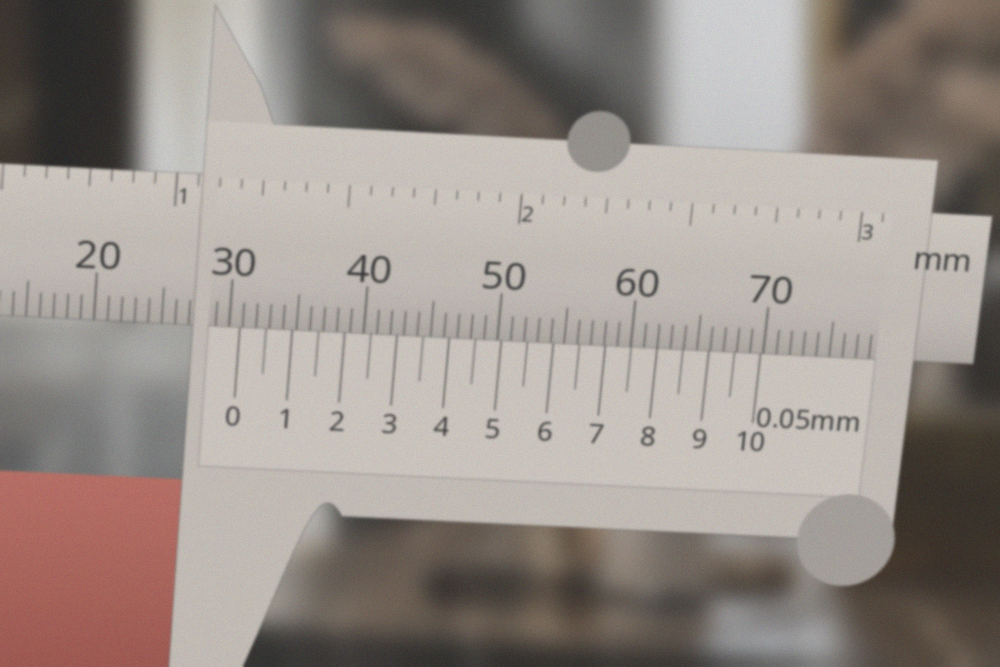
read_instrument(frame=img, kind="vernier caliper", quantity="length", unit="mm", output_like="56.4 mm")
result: 30.8 mm
